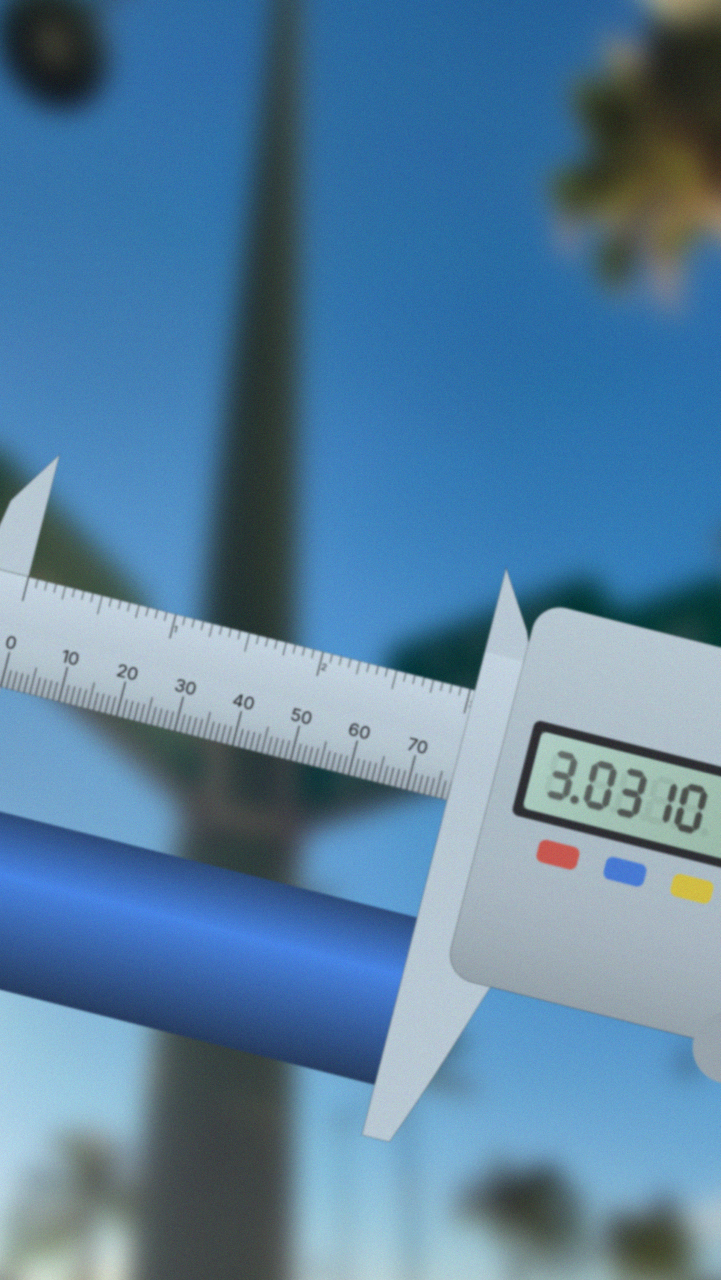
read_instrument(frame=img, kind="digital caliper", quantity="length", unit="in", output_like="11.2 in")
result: 3.0310 in
